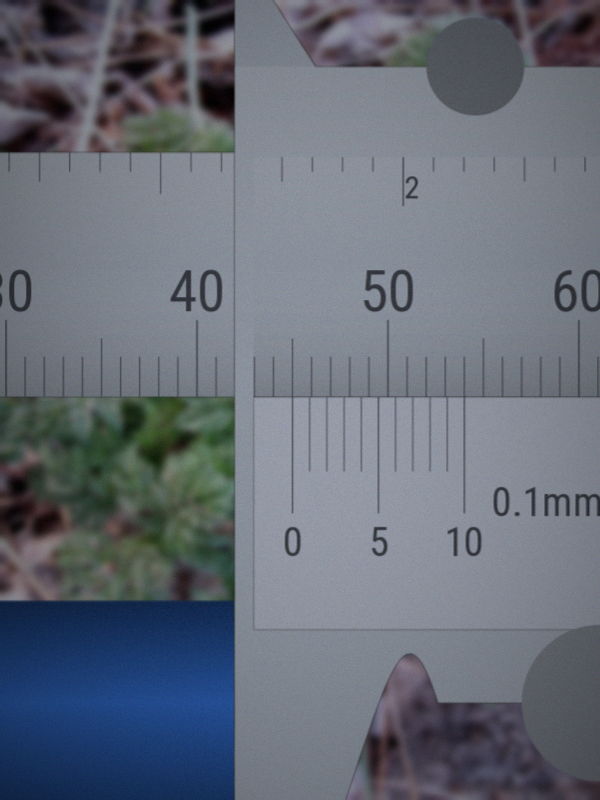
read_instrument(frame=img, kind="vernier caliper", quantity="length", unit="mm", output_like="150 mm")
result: 45.0 mm
